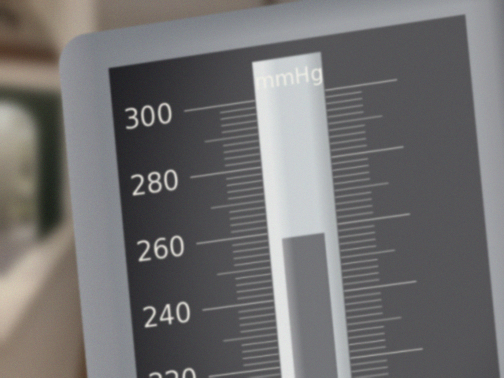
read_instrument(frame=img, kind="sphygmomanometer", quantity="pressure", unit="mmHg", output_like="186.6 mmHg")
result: 258 mmHg
